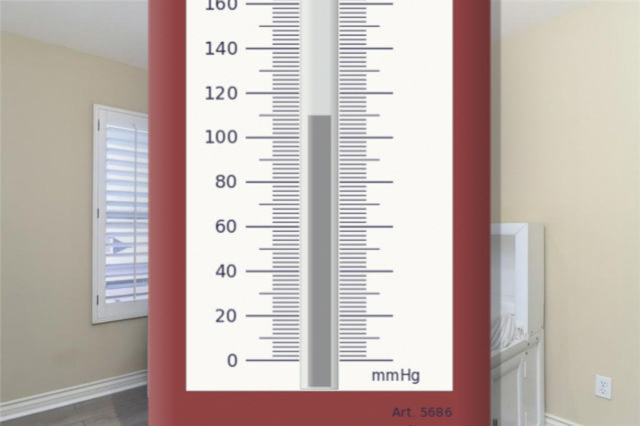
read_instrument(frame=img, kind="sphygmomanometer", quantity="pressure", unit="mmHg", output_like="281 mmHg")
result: 110 mmHg
